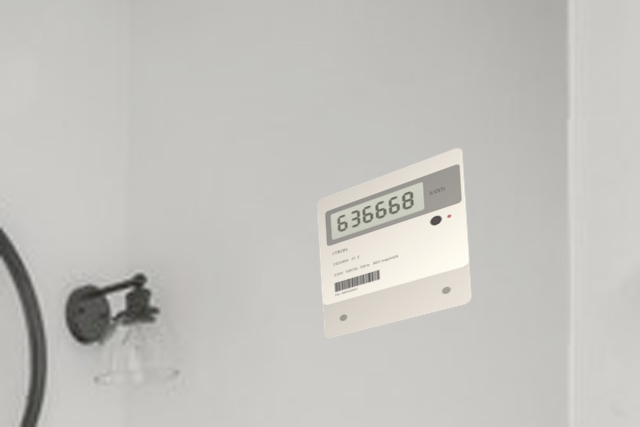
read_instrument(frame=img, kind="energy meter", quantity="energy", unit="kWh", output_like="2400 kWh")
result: 636668 kWh
